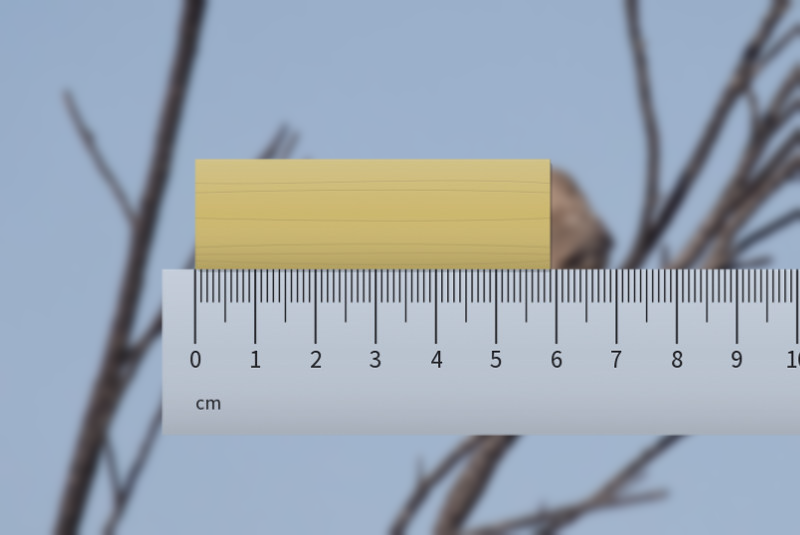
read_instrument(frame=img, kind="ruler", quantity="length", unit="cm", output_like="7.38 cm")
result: 5.9 cm
